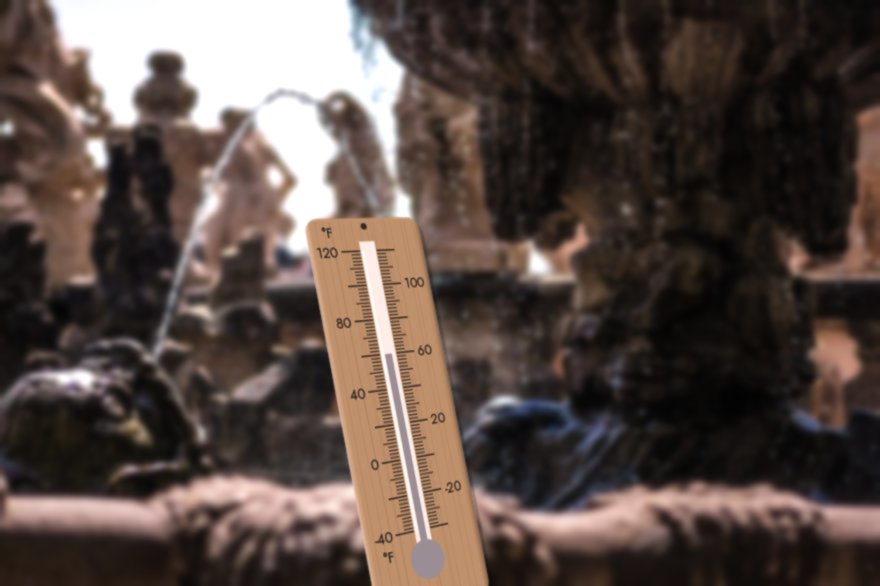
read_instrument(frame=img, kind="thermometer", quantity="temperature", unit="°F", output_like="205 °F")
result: 60 °F
